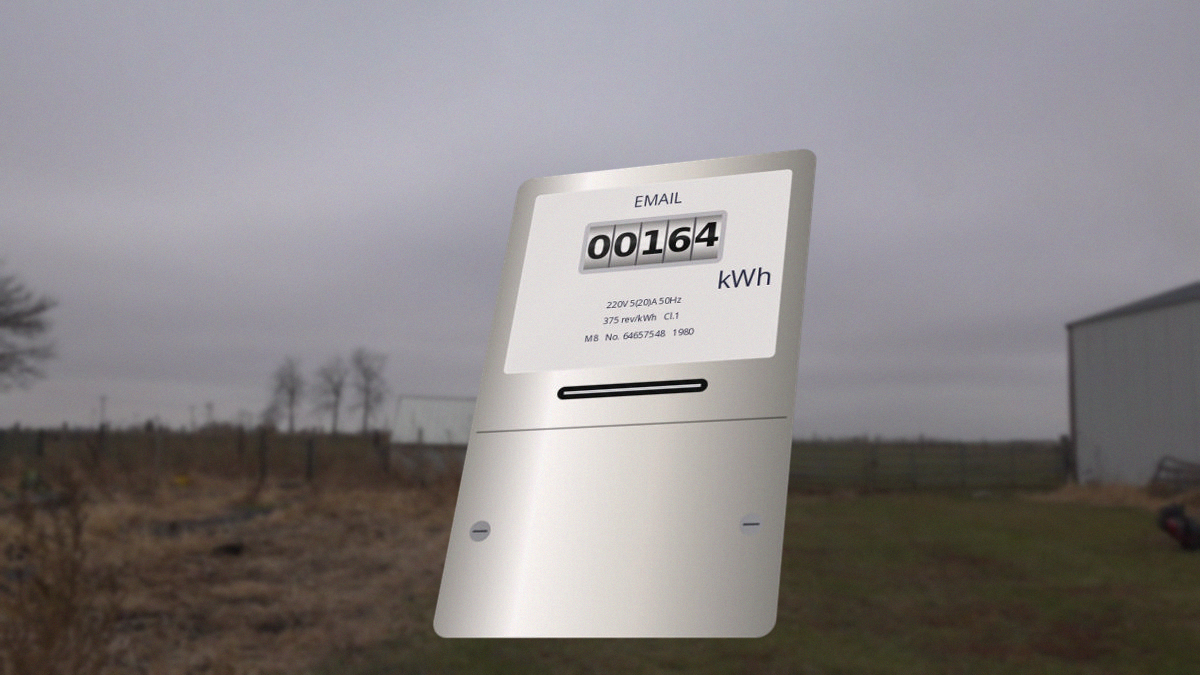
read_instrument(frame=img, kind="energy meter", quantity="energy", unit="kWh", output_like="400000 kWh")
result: 164 kWh
